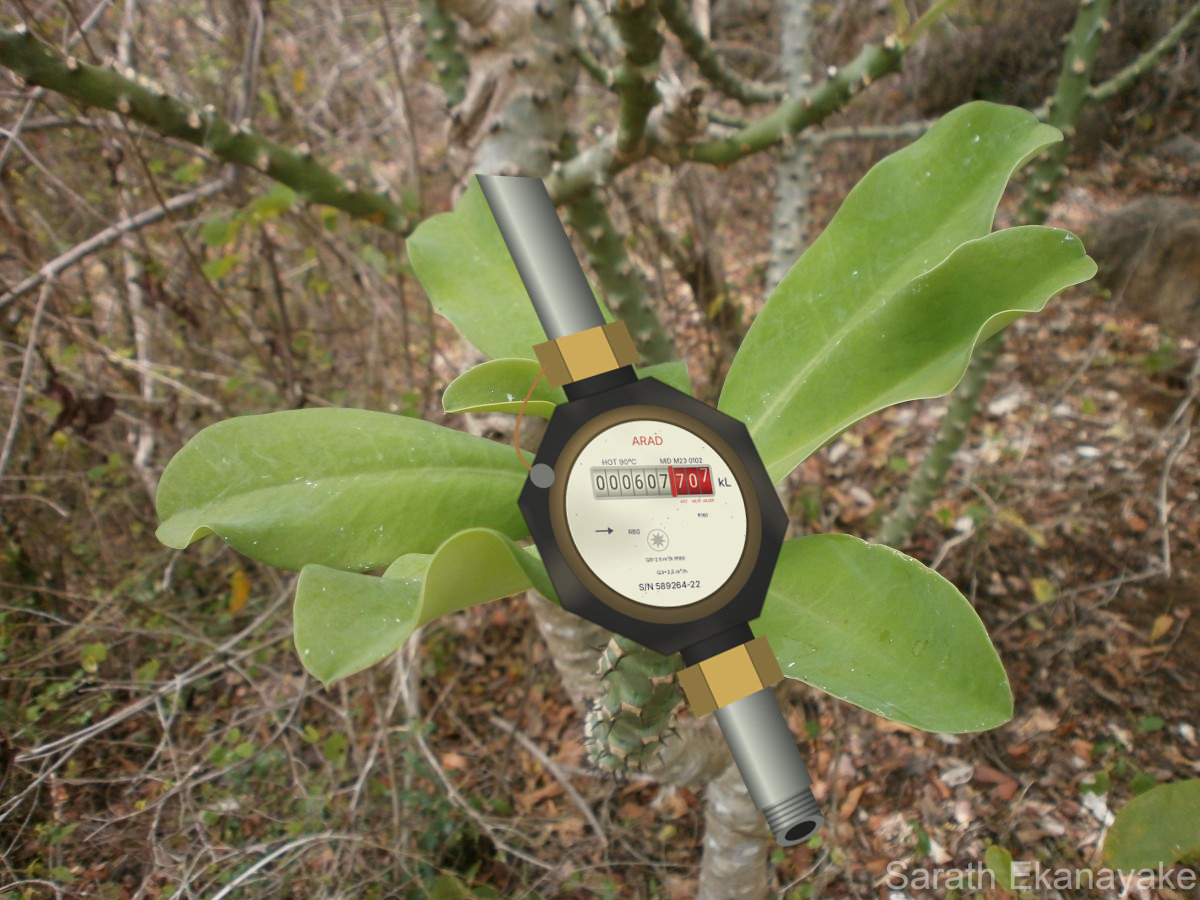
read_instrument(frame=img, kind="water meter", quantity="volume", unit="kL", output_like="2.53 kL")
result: 607.707 kL
